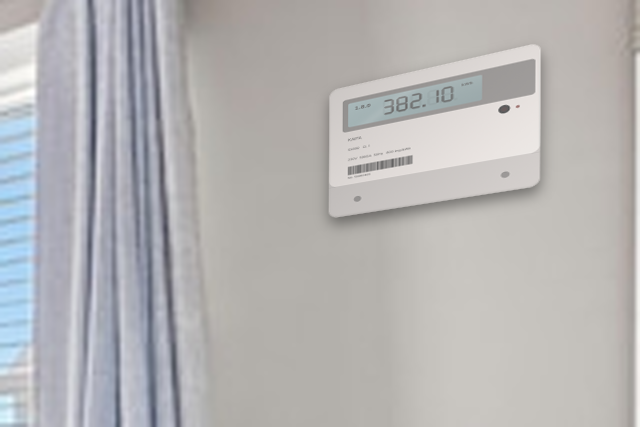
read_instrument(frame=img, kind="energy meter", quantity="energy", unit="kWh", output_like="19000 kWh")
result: 382.10 kWh
